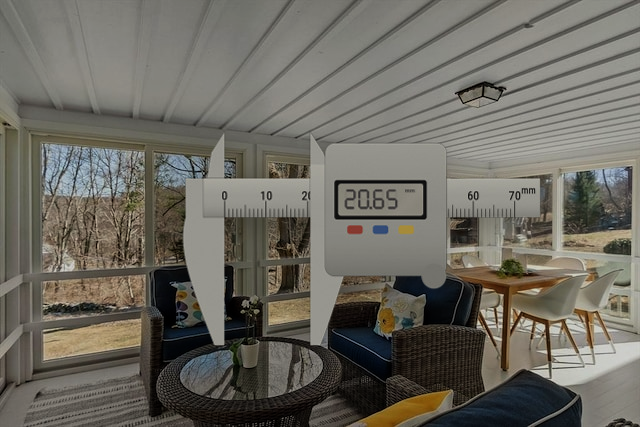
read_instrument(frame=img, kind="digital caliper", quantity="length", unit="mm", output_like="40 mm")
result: 20.65 mm
